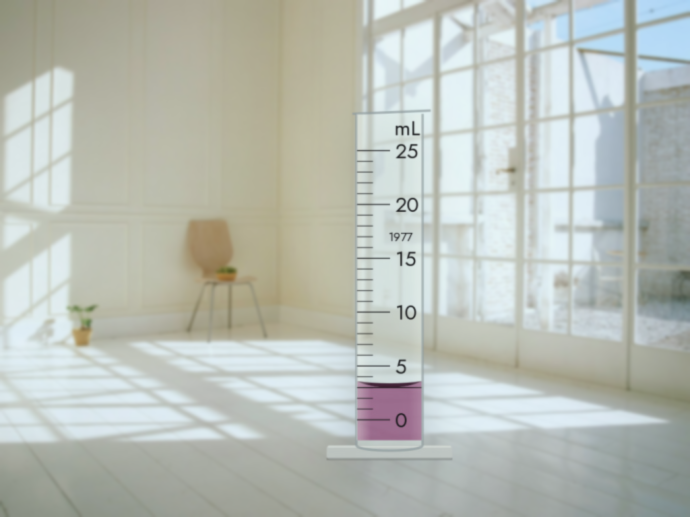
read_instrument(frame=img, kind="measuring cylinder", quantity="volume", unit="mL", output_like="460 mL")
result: 3 mL
